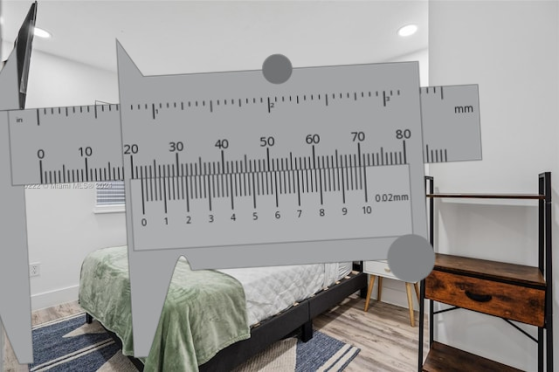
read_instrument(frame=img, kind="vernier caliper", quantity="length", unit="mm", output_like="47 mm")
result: 22.0 mm
